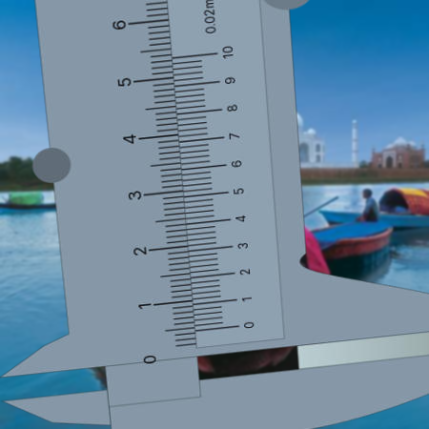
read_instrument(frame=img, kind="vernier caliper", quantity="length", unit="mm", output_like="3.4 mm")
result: 4.4 mm
